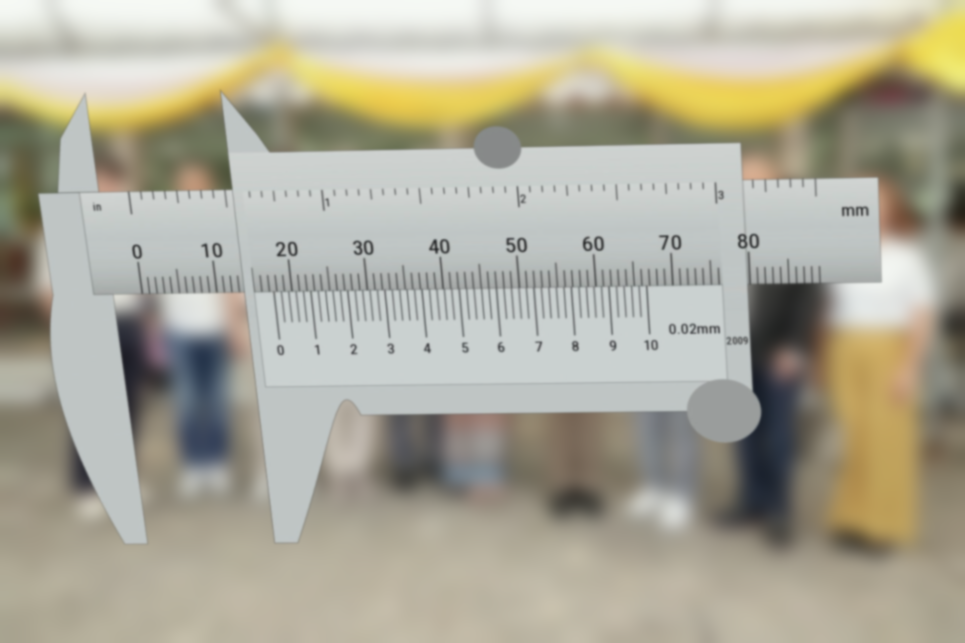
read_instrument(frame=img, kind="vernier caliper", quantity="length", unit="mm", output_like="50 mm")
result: 17.6 mm
